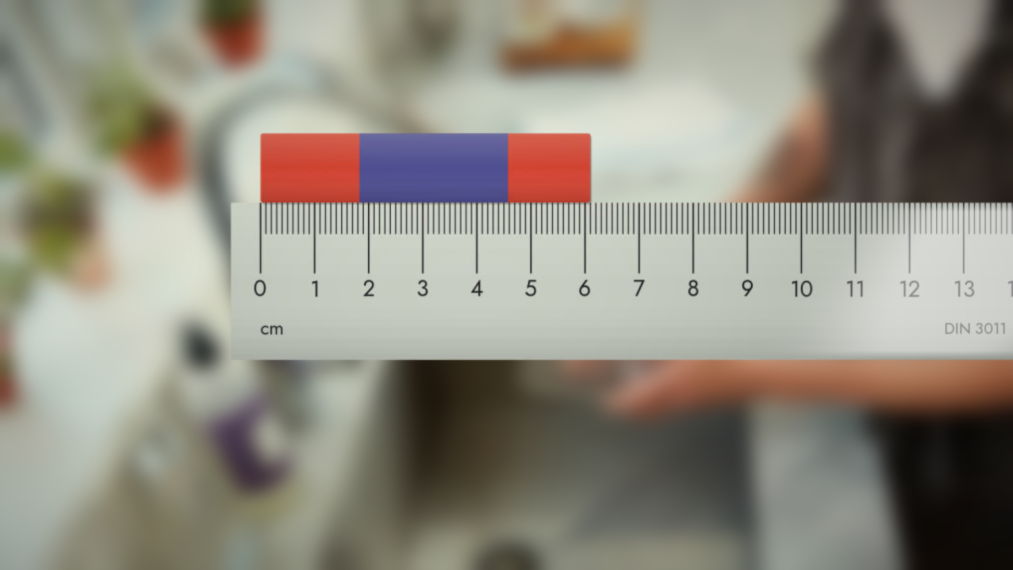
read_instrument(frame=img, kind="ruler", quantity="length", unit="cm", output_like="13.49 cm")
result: 6.1 cm
